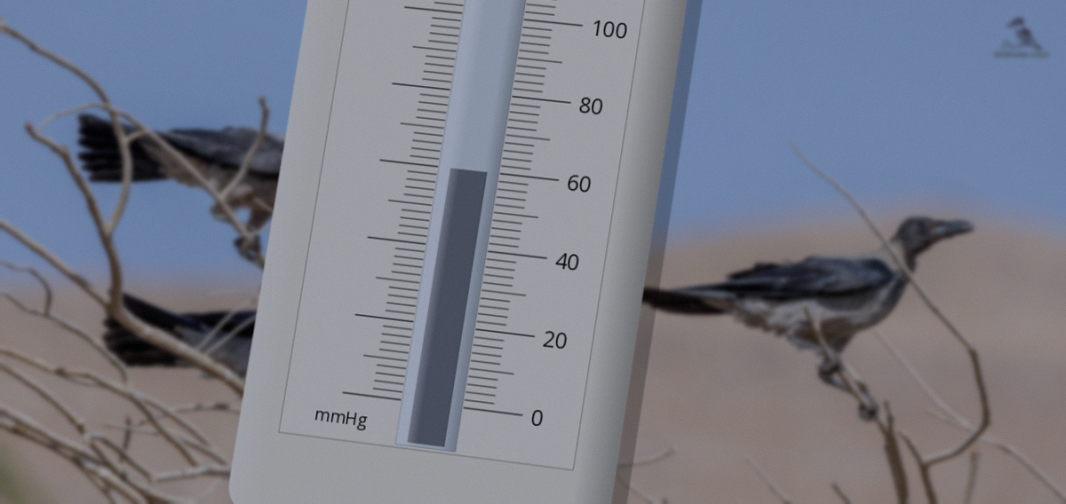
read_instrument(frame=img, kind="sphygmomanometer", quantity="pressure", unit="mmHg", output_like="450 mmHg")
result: 60 mmHg
